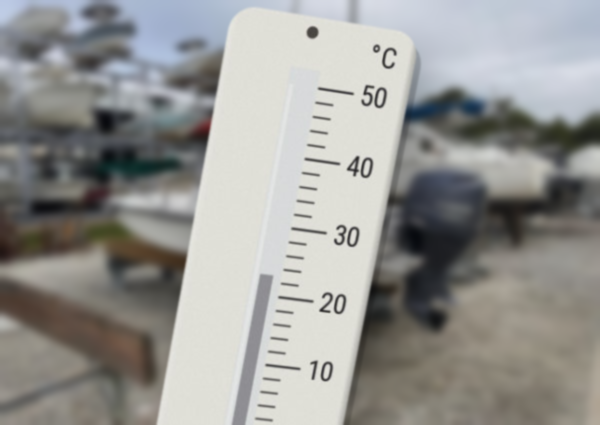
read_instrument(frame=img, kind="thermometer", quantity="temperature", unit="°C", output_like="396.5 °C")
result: 23 °C
